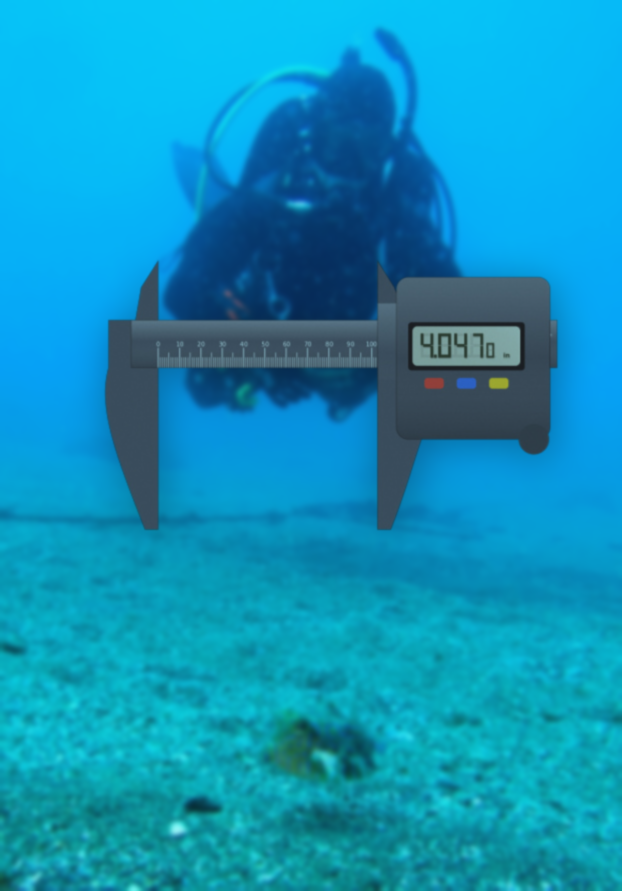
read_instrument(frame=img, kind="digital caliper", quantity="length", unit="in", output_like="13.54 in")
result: 4.0470 in
